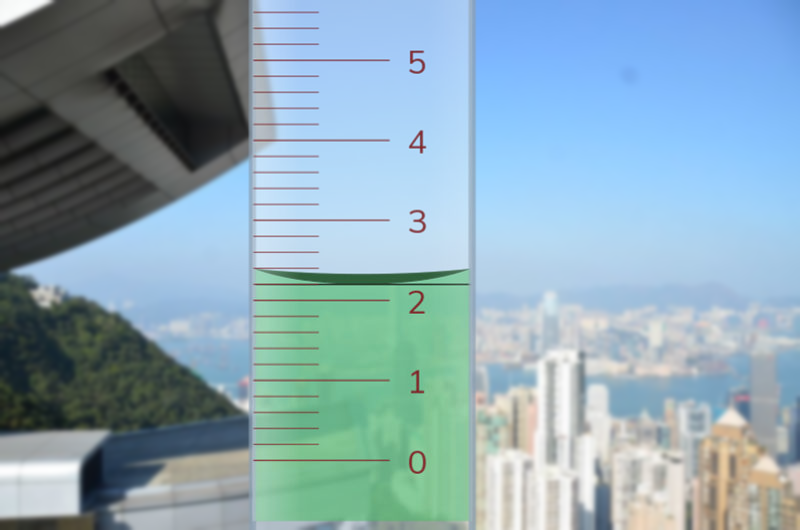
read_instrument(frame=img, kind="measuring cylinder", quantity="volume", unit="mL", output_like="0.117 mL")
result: 2.2 mL
